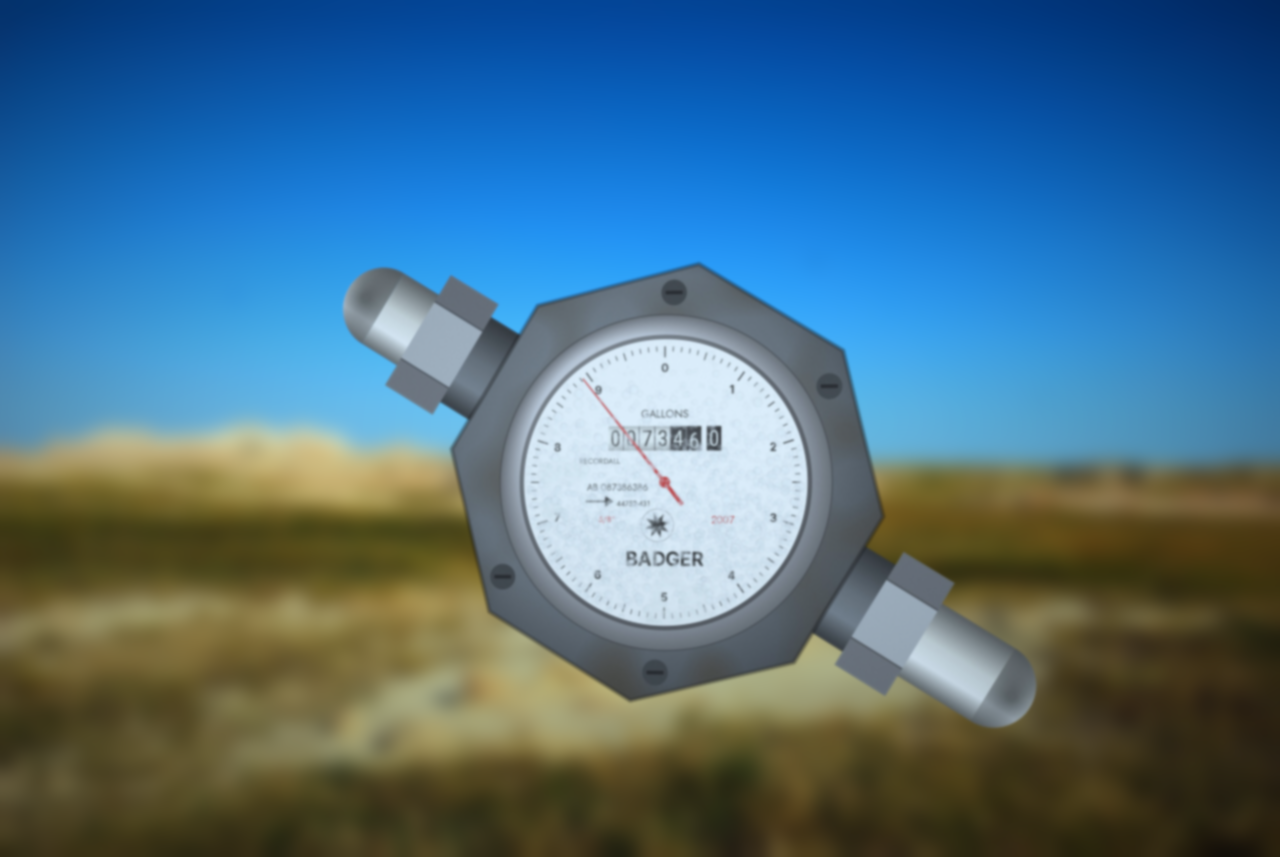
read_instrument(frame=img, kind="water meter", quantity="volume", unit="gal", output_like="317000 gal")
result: 73458.9 gal
